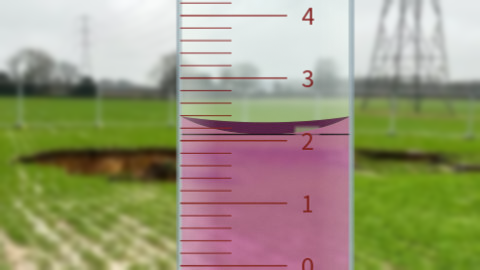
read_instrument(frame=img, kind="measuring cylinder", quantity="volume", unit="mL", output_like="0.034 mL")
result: 2.1 mL
